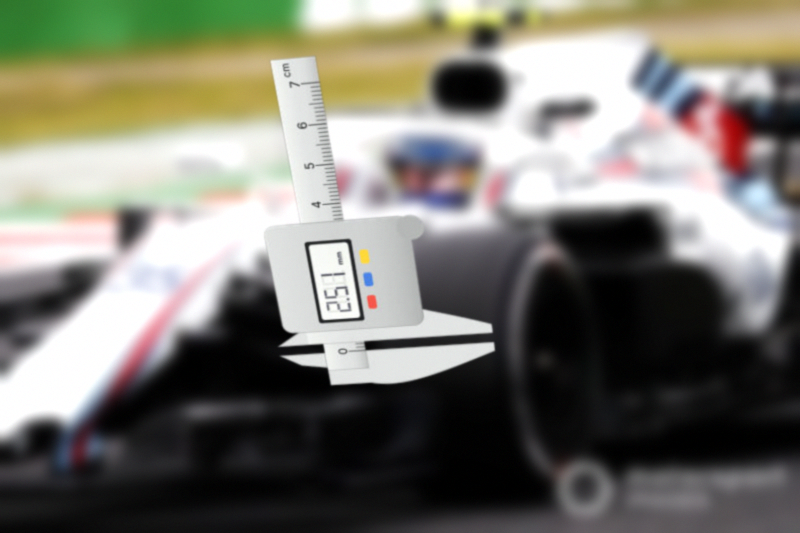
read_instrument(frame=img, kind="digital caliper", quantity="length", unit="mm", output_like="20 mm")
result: 2.51 mm
